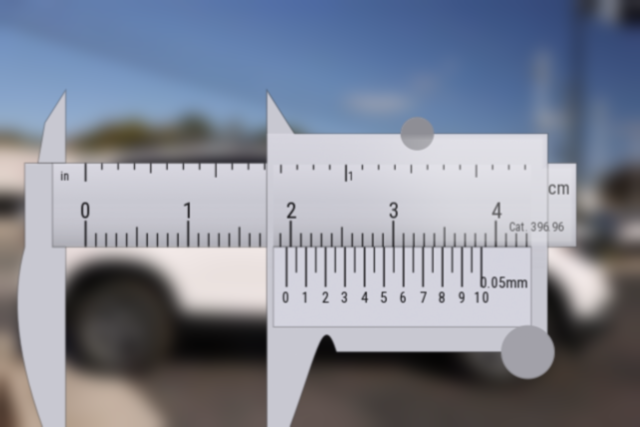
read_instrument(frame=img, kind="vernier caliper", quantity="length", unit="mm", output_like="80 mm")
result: 19.6 mm
